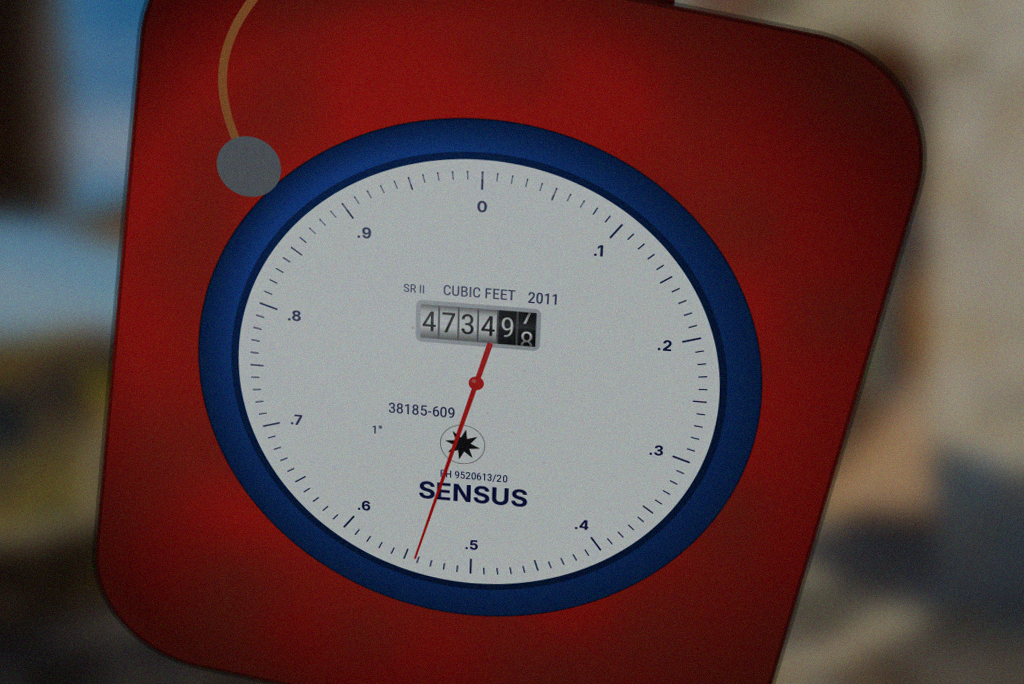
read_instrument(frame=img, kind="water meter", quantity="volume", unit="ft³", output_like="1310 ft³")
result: 473497.54 ft³
